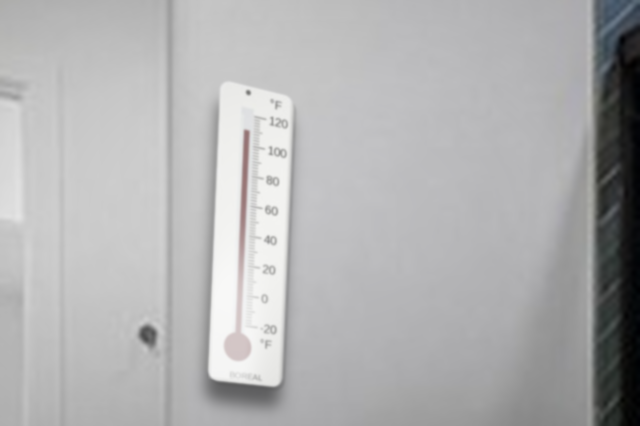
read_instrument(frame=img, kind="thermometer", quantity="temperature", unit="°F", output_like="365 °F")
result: 110 °F
